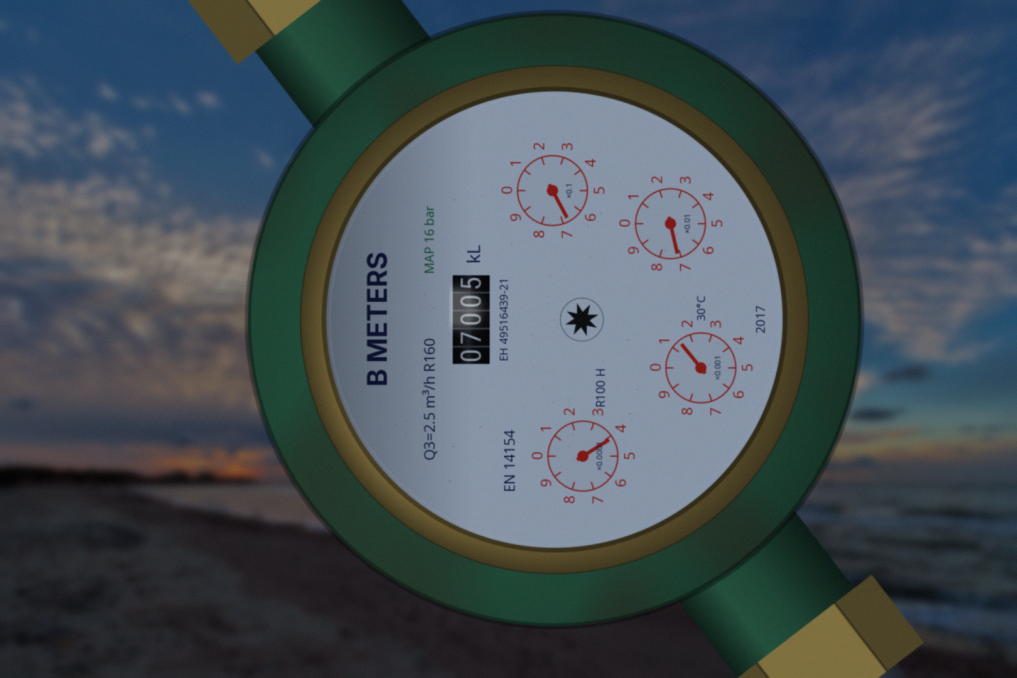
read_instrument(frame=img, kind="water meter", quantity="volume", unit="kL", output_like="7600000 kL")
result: 7005.6714 kL
